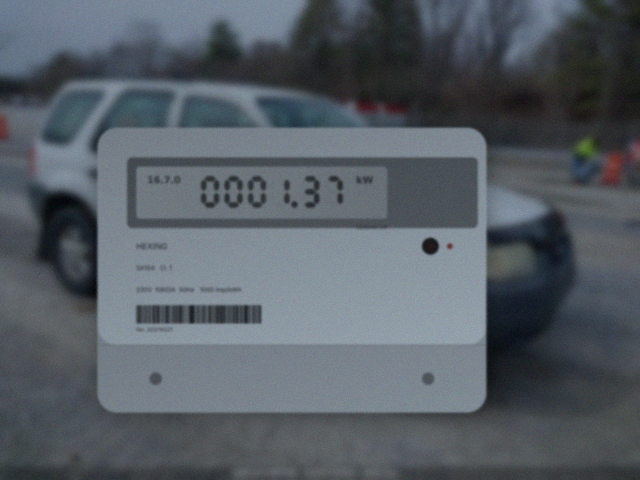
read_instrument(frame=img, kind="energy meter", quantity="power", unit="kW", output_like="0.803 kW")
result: 1.37 kW
